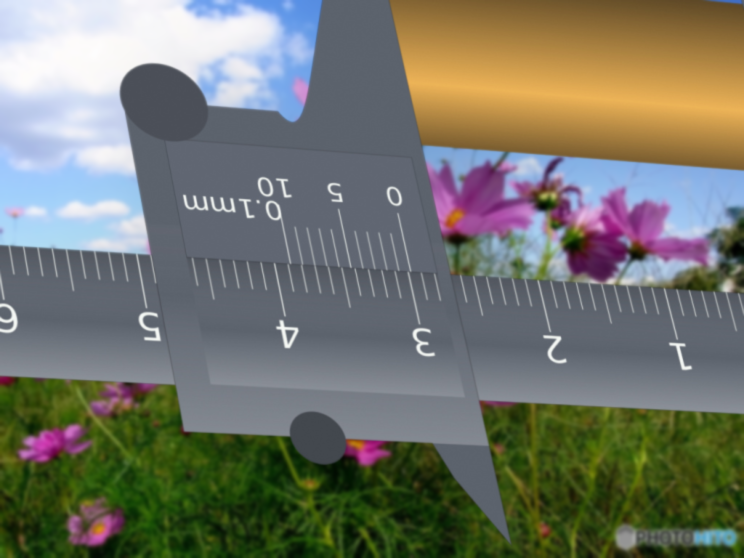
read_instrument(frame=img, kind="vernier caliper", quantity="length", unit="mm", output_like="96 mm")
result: 29.8 mm
